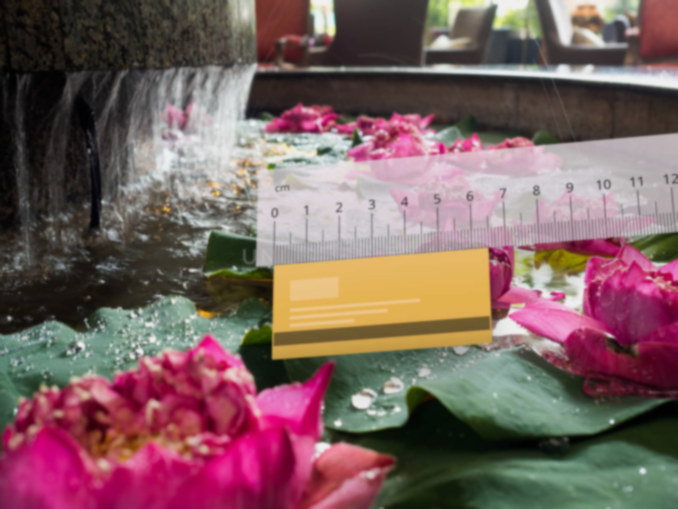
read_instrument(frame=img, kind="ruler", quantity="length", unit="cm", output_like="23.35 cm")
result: 6.5 cm
